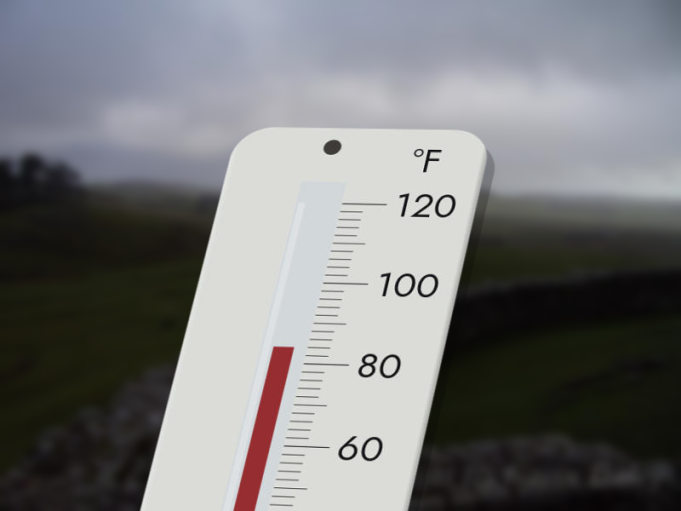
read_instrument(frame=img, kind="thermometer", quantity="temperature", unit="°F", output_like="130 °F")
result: 84 °F
